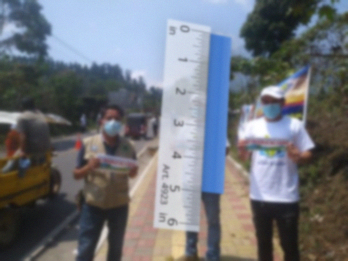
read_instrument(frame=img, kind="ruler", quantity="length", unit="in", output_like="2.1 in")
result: 5 in
